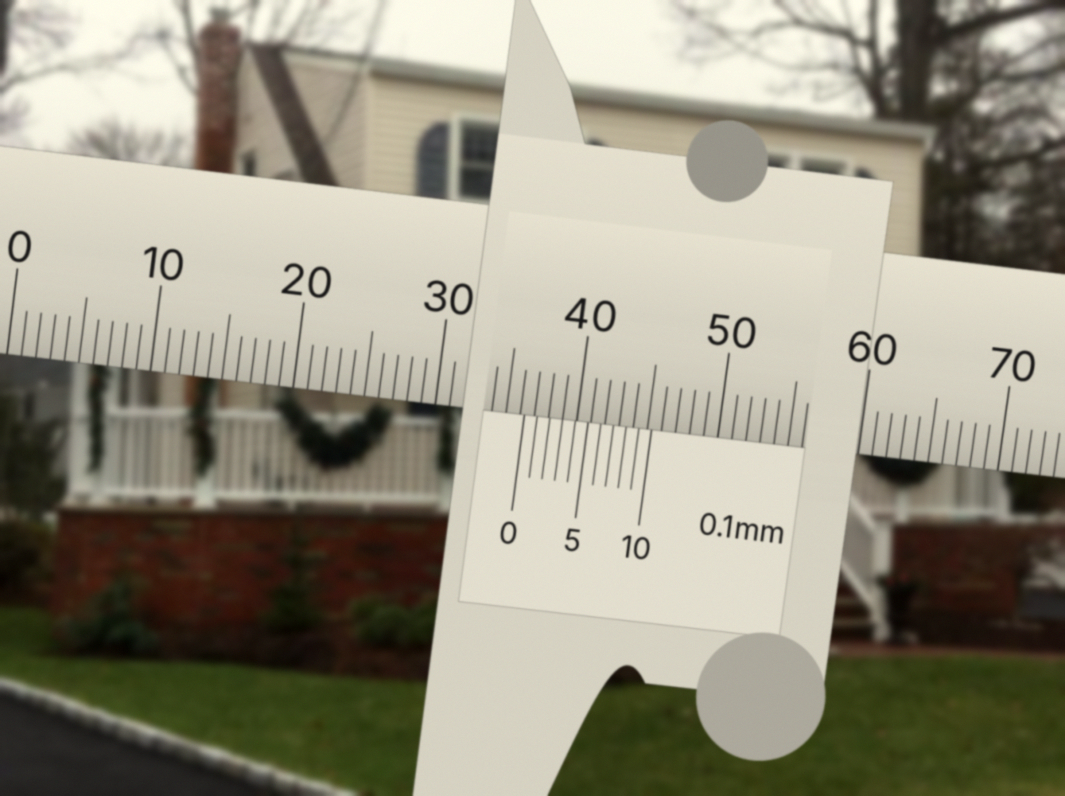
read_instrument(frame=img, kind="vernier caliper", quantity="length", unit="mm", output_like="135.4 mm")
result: 36.3 mm
